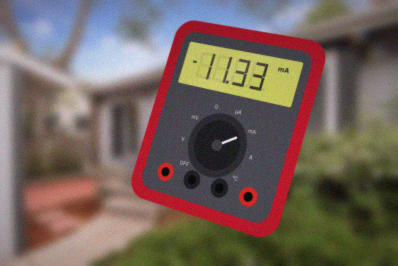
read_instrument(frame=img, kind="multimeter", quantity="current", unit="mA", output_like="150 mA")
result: -11.33 mA
